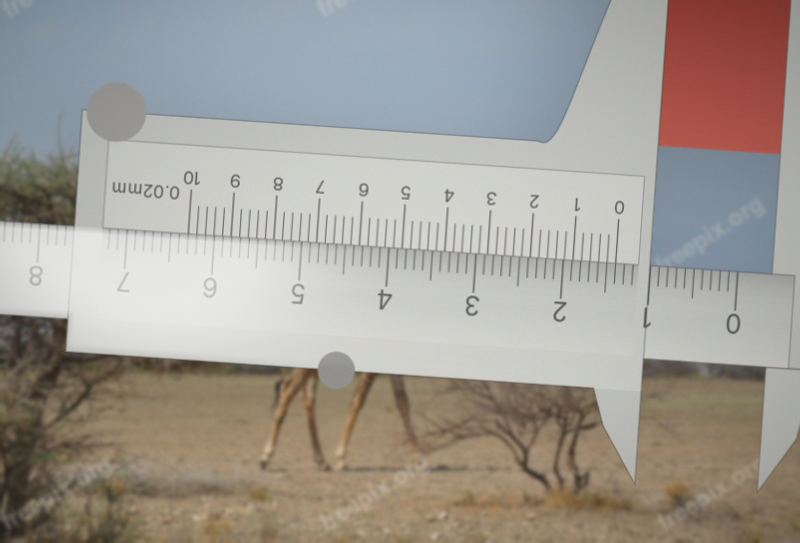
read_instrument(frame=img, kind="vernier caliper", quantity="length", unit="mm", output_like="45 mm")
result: 14.0 mm
